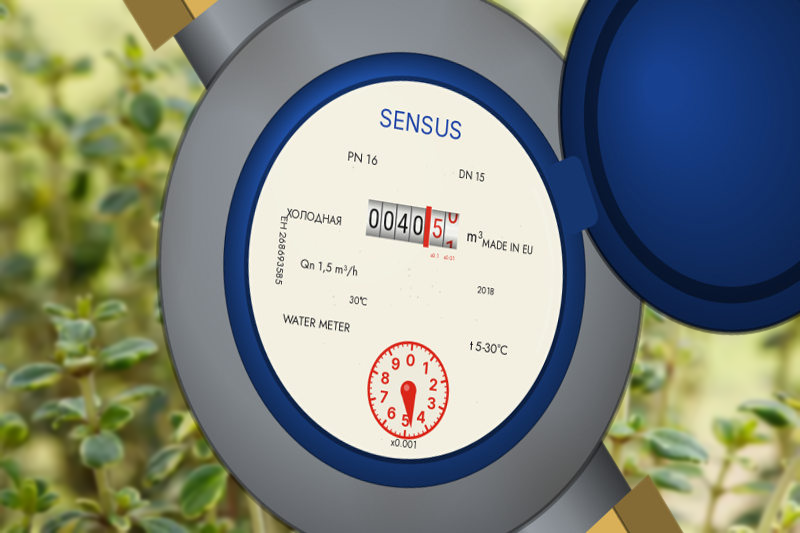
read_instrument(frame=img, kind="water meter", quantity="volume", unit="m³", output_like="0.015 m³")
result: 40.504 m³
